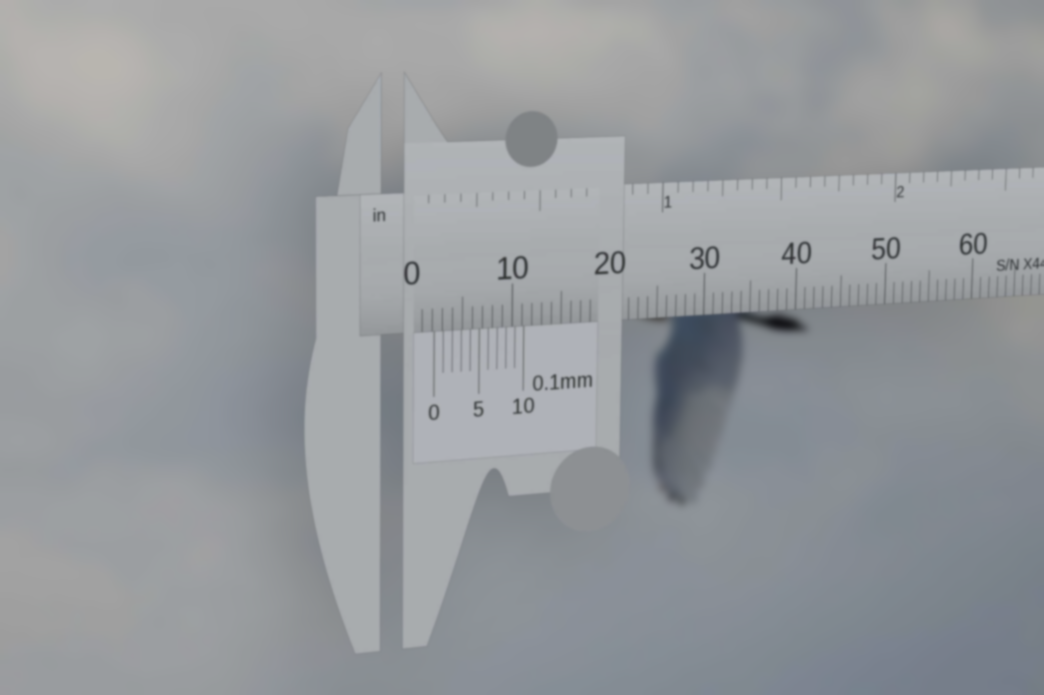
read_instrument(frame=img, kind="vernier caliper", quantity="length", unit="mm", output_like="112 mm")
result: 2.2 mm
